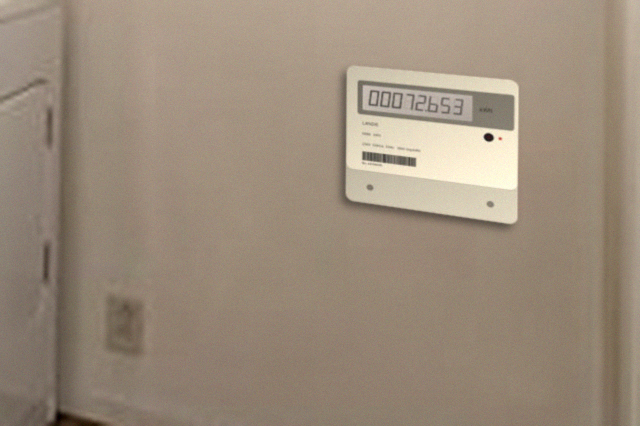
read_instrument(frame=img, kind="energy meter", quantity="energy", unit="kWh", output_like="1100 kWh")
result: 72.653 kWh
